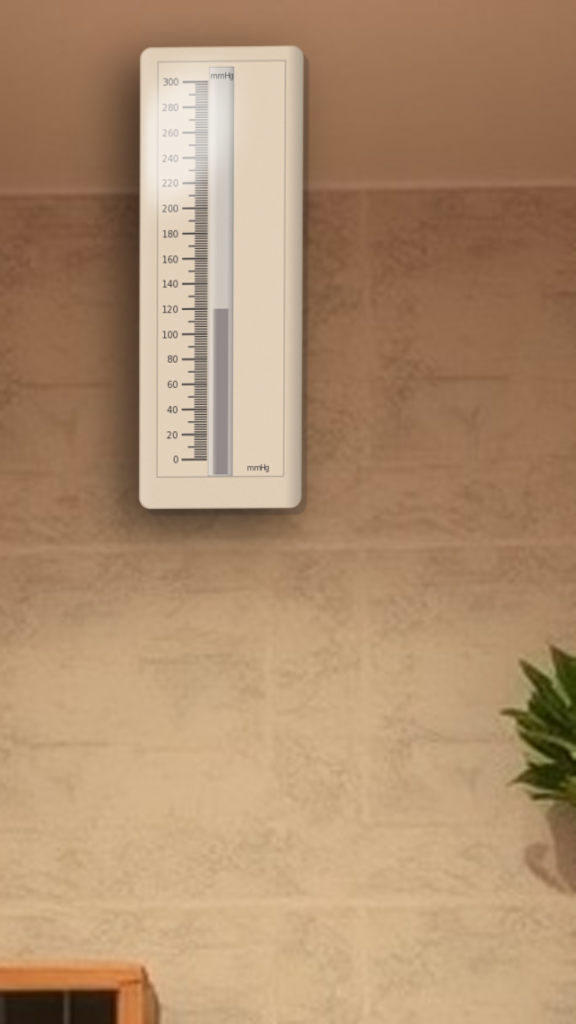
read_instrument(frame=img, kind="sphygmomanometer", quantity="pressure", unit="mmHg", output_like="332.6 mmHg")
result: 120 mmHg
